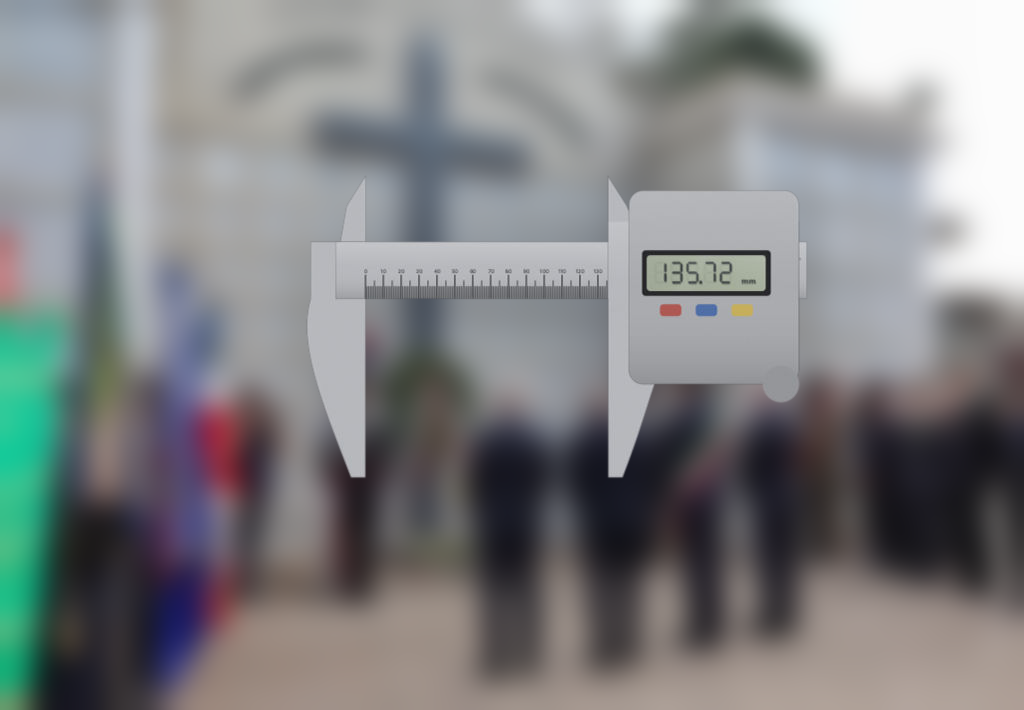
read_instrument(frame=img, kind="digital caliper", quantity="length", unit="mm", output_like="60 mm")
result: 135.72 mm
